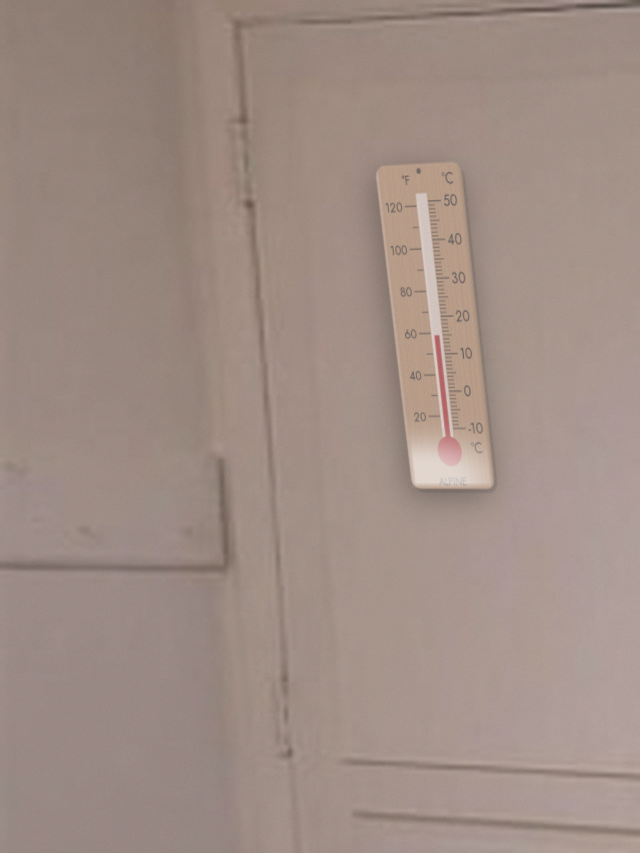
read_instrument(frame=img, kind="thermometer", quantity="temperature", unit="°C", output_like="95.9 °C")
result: 15 °C
